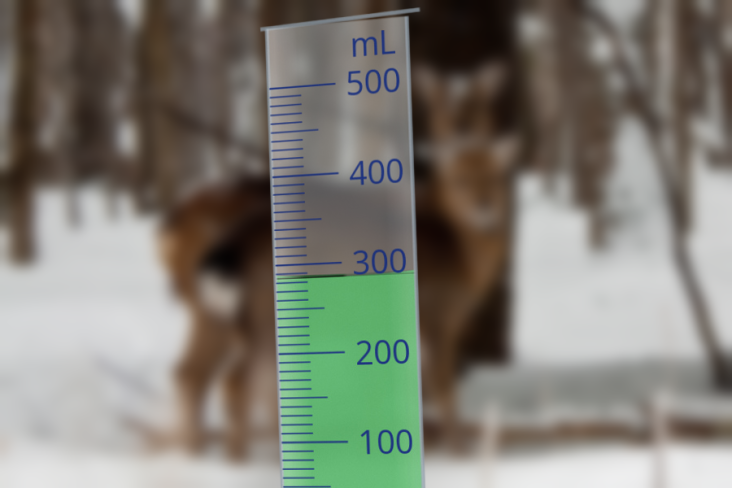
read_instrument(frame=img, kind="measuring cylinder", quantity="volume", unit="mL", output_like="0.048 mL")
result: 285 mL
